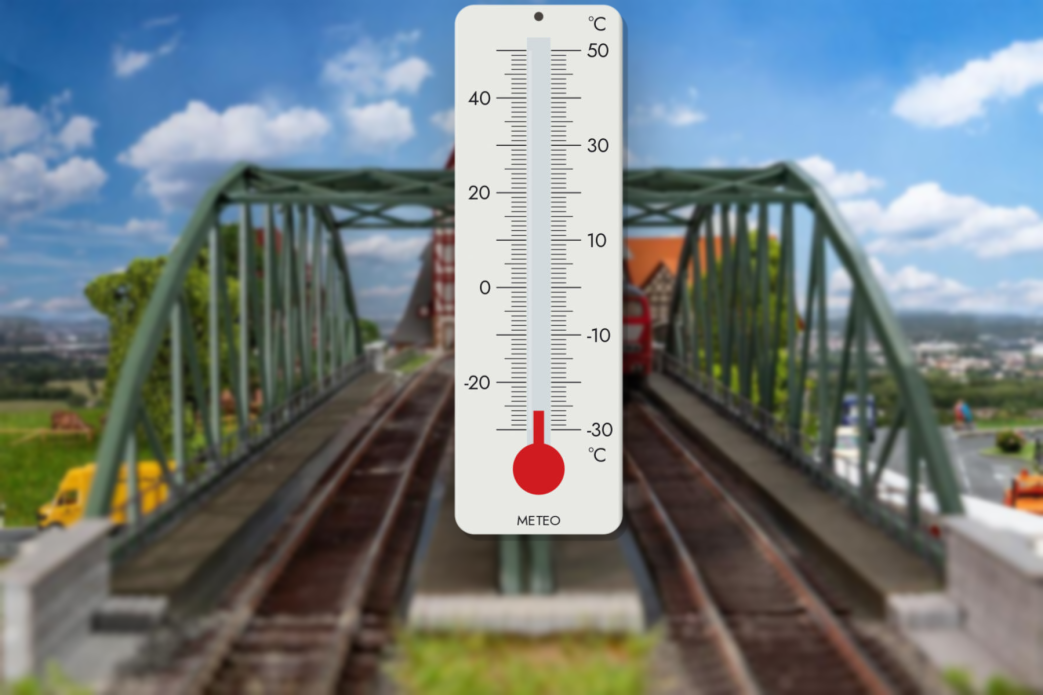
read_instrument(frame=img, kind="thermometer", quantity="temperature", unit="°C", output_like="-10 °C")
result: -26 °C
